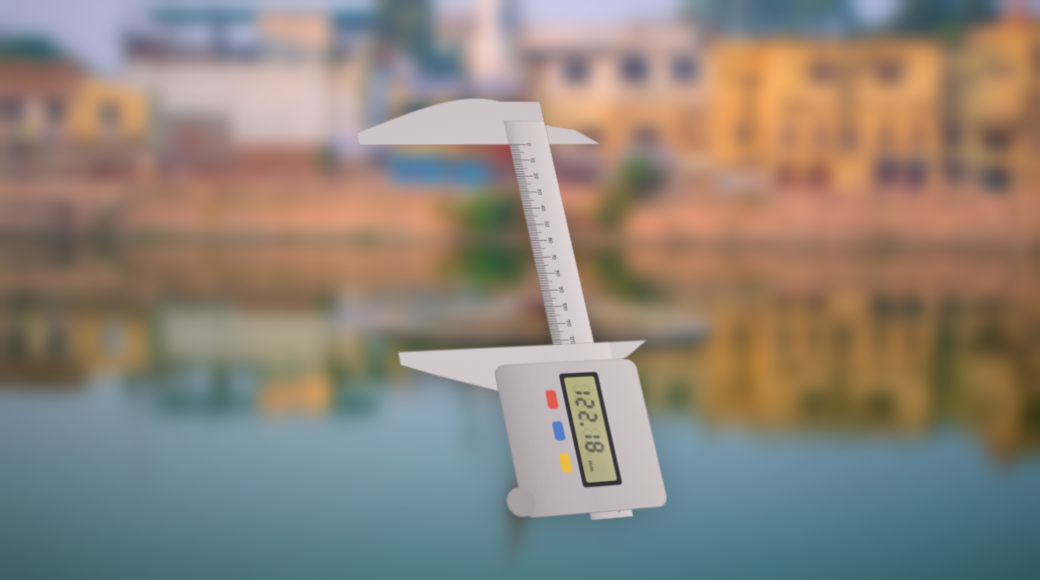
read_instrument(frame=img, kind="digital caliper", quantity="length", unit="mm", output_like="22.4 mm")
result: 122.18 mm
